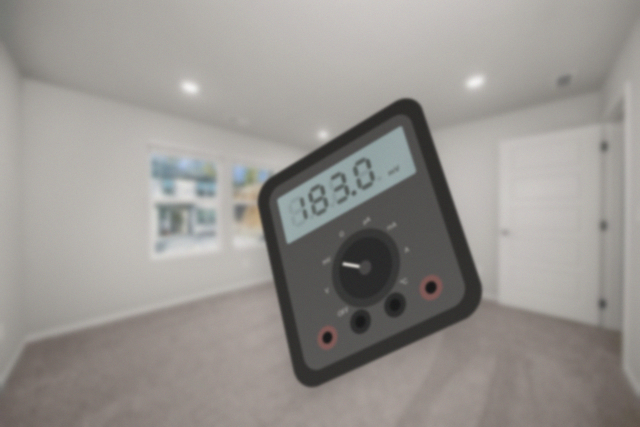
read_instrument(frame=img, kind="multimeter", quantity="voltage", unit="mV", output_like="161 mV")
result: 183.0 mV
